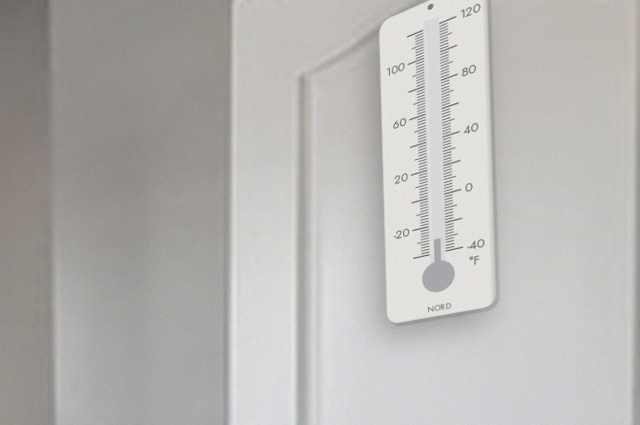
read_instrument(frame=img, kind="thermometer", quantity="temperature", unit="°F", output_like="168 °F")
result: -30 °F
